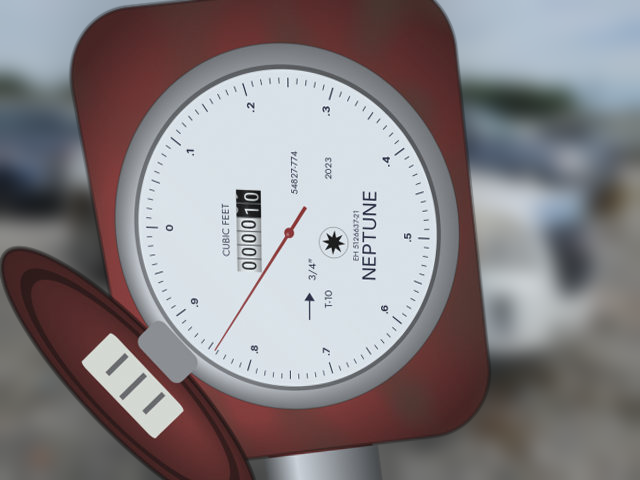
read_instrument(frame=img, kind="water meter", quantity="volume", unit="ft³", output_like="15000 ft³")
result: 9.84 ft³
